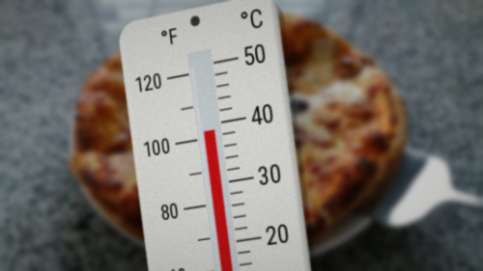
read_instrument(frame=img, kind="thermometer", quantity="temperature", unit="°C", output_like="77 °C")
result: 39 °C
